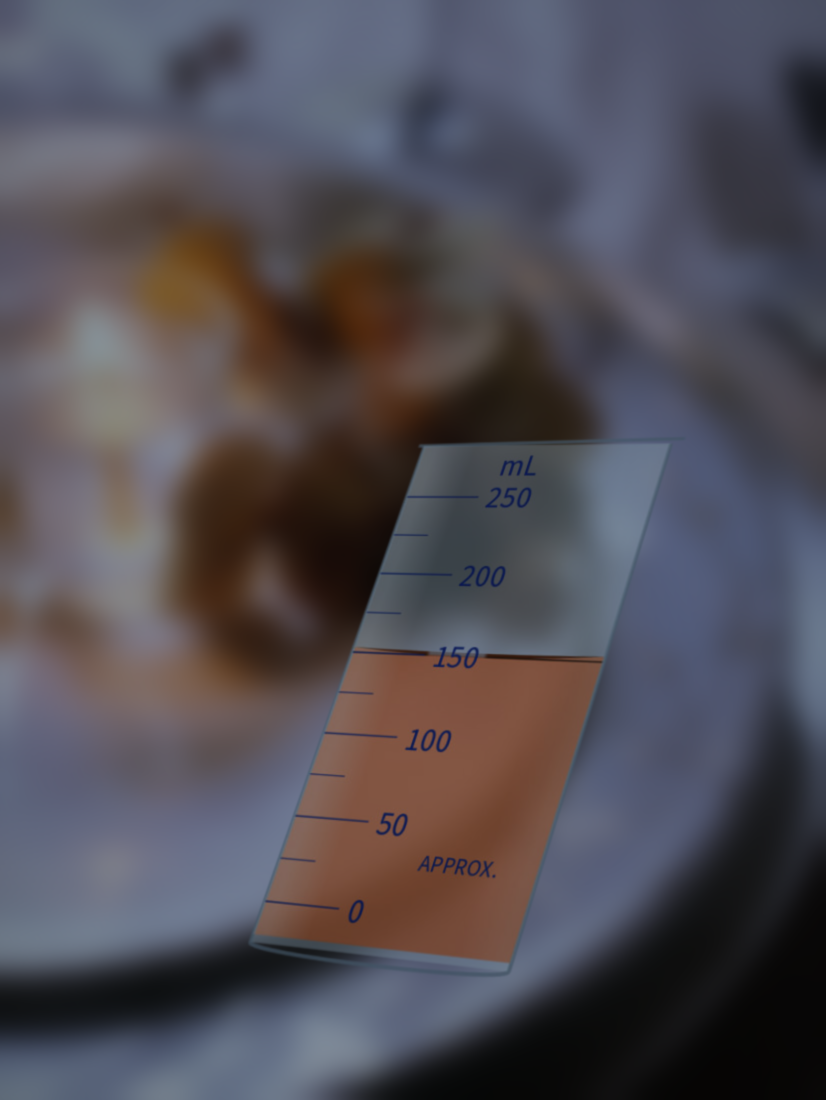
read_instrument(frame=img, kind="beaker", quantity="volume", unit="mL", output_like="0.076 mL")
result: 150 mL
